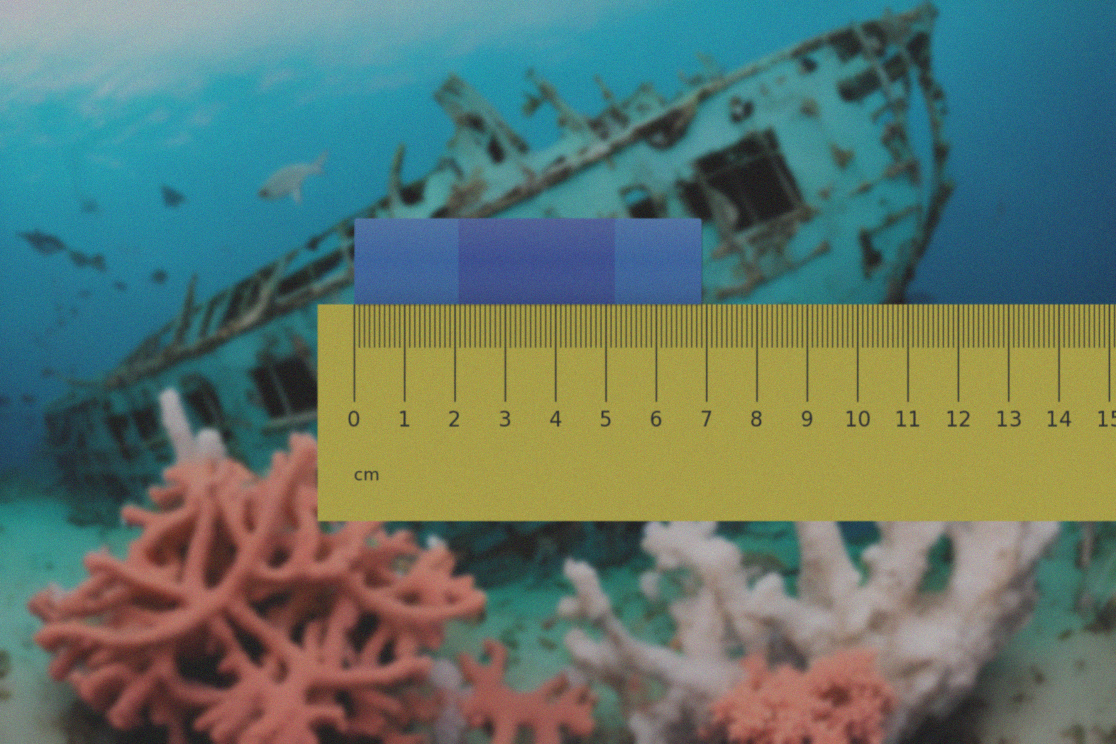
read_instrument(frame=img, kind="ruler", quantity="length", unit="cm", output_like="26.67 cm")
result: 6.9 cm
